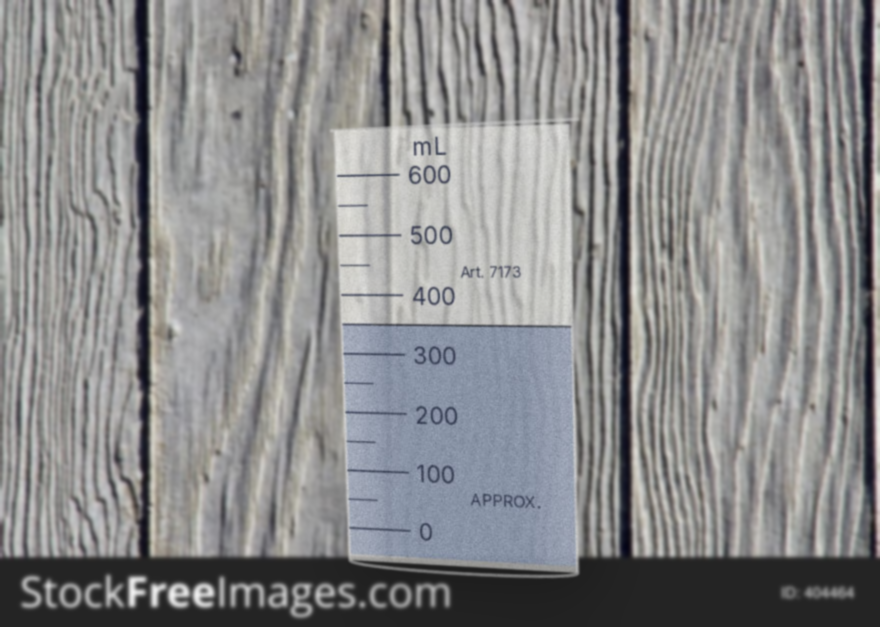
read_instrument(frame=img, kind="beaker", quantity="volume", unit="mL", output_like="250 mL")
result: 350 mL
